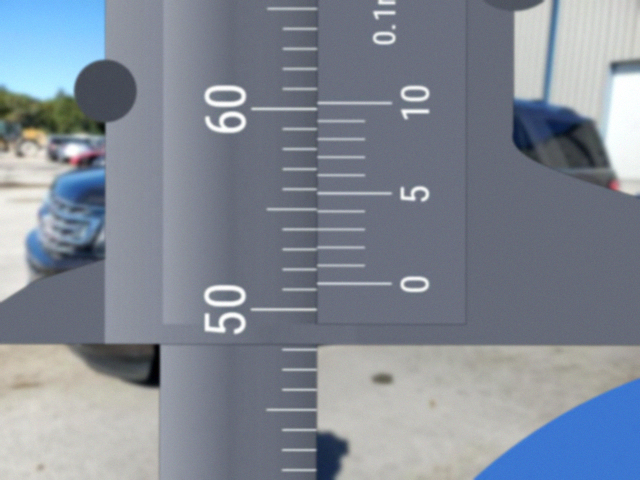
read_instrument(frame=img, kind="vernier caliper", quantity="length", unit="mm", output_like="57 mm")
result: 51.3 mm
